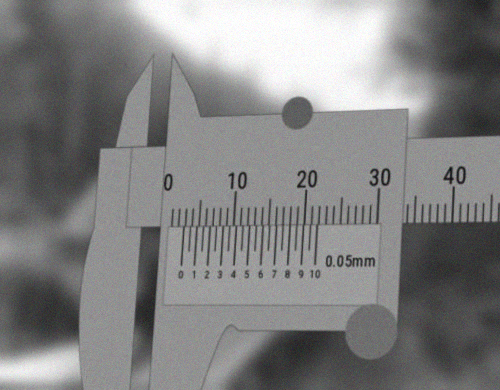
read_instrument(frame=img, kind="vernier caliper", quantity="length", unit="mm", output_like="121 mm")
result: 2.8 mm
